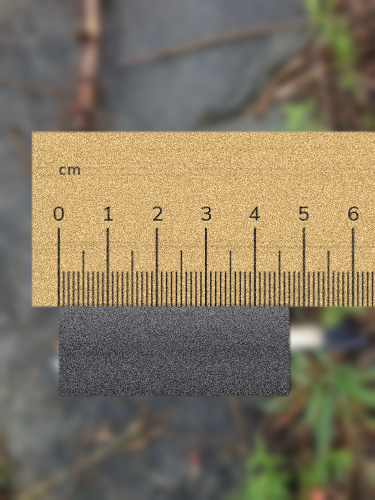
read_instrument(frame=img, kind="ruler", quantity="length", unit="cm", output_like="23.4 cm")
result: 4.7 cm
